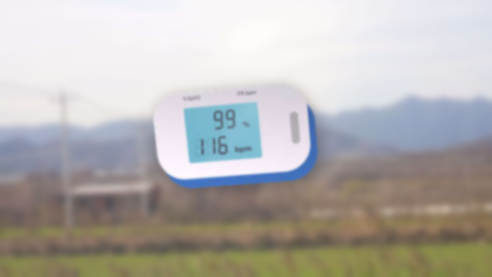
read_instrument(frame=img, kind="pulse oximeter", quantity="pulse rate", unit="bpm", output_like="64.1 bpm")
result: 116 bpm
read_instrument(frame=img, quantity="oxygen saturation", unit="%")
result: 99 %
